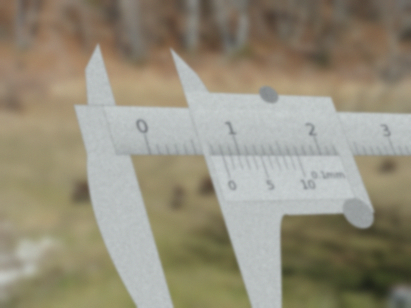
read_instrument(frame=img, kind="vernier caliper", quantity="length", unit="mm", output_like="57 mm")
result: 8.0 mm
